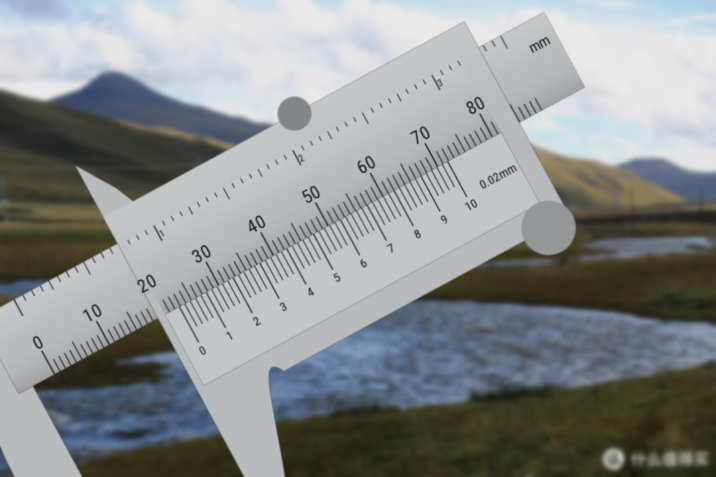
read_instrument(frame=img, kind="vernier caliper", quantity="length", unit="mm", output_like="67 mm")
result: 22.8 mm
